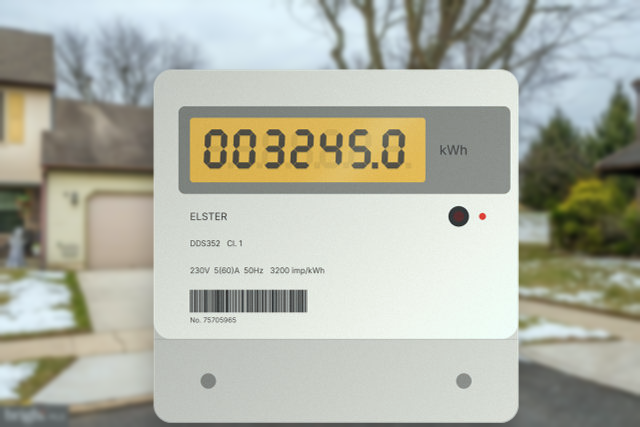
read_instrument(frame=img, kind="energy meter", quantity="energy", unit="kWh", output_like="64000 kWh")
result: 3245.0 kWh
